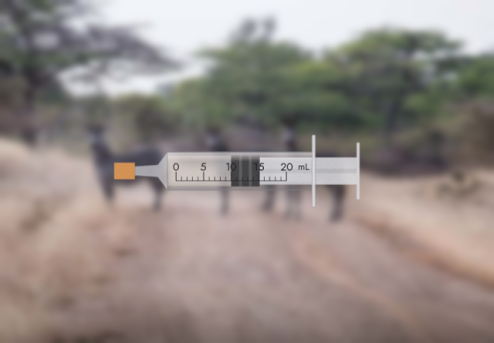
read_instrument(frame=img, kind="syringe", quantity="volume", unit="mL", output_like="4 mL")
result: 10 mL
